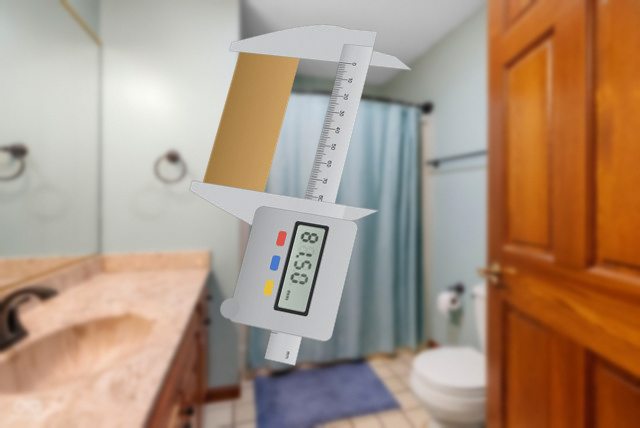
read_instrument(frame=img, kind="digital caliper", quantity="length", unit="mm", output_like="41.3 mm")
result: 81.50 mm
